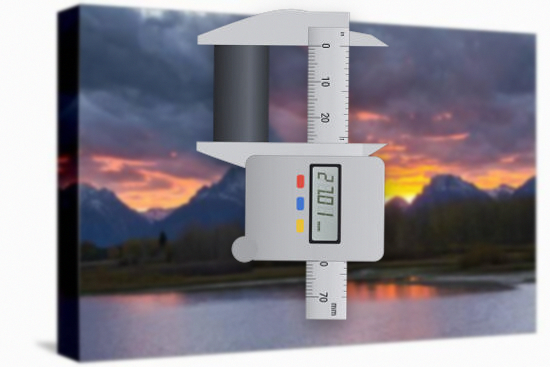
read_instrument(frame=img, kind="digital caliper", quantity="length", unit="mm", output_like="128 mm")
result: 27.01 mm
